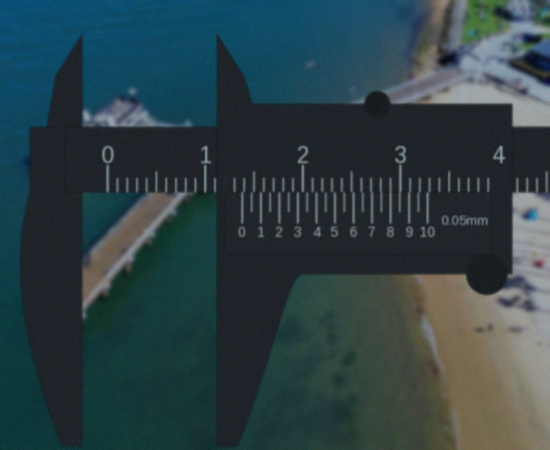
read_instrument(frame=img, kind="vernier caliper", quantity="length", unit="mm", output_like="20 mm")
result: 13.8 mm
